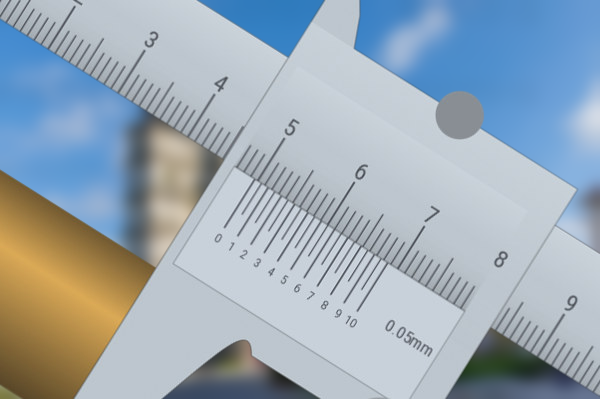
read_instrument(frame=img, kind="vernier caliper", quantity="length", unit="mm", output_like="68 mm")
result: 49.6 mm
